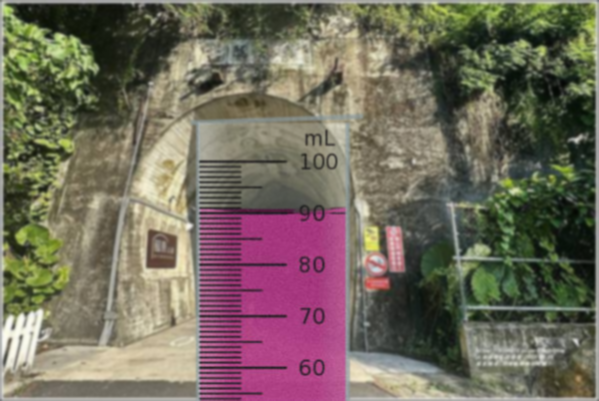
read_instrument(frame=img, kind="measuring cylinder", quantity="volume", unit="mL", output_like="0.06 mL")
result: 90 mL
